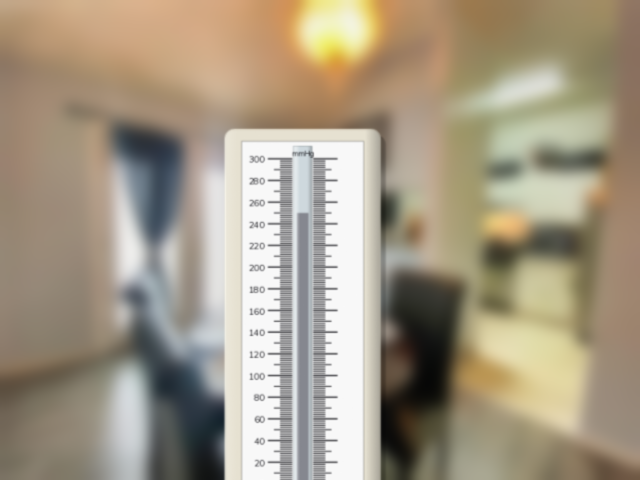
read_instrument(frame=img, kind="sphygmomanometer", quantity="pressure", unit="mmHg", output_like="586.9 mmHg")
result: 250 mmHg
